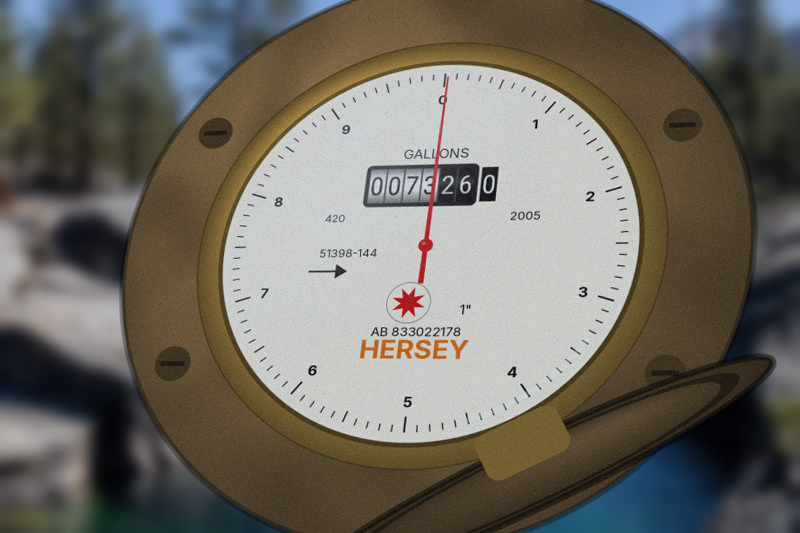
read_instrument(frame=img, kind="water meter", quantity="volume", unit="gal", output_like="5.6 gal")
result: 73260.0 gal
